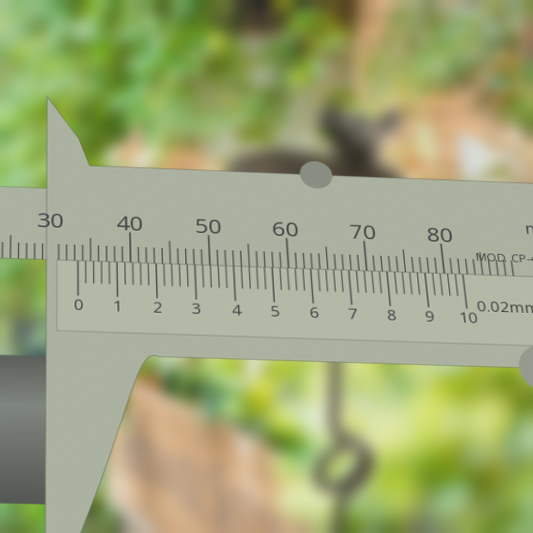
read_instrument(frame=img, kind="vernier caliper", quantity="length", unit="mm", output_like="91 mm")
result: 33.4 mm
